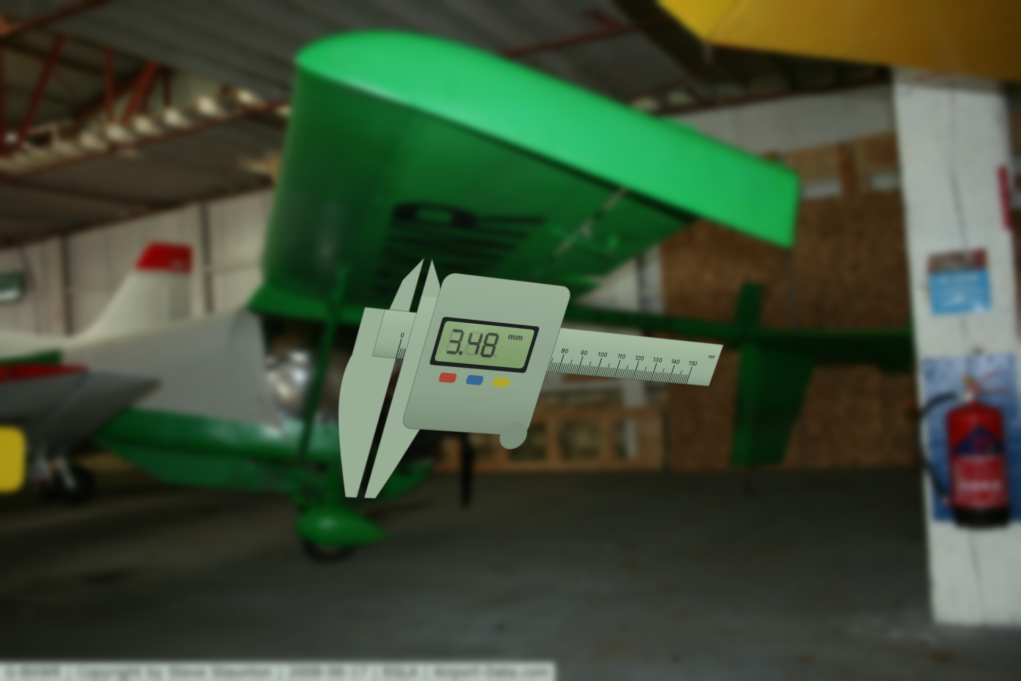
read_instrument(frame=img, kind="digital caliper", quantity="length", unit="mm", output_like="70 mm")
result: 3.48 mm
